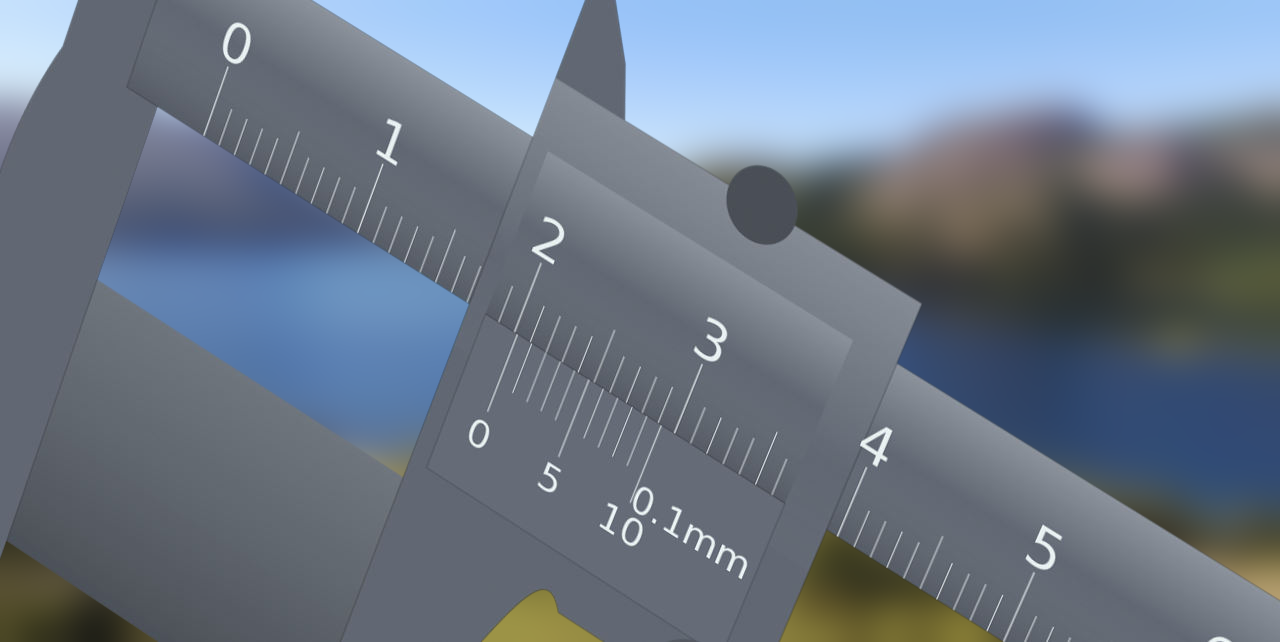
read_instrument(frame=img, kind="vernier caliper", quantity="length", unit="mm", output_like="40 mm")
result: 20.2 mm
